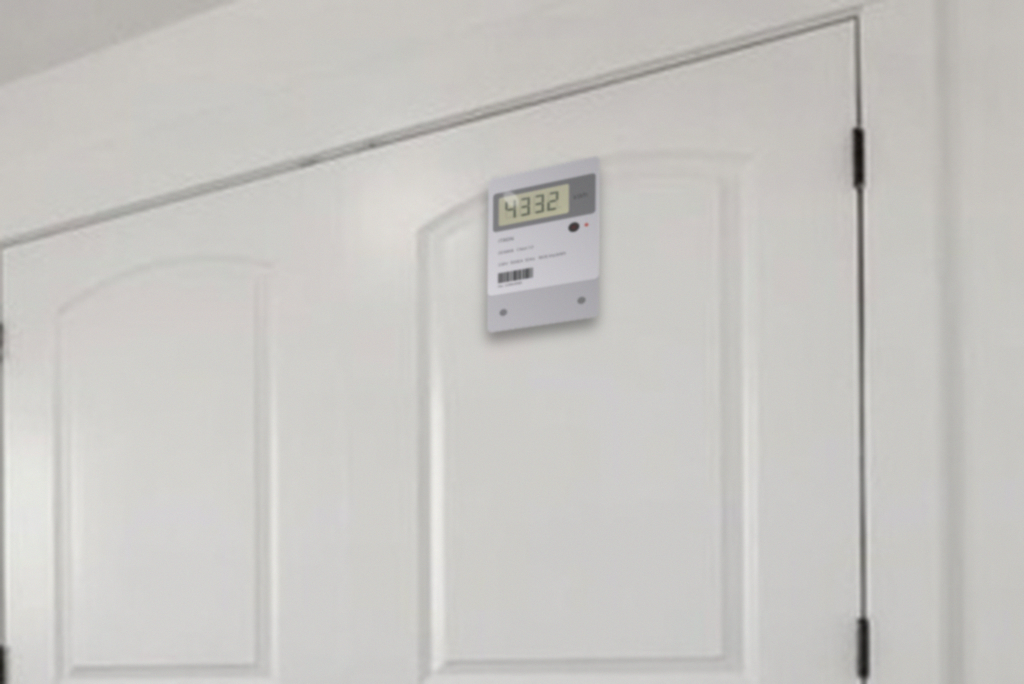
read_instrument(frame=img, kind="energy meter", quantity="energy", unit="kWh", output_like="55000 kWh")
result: 4332 kWh
